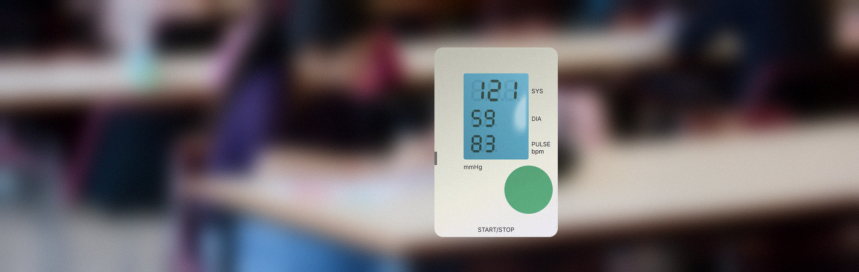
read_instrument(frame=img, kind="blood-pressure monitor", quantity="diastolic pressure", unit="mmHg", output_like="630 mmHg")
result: 59 mmHg
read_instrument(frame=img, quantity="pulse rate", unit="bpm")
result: 83 bpm
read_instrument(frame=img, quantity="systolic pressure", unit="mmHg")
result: 121 mmHg
